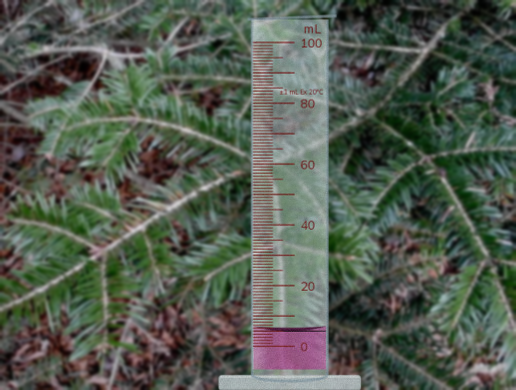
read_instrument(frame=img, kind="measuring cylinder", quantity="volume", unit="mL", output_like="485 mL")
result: 5 mL
